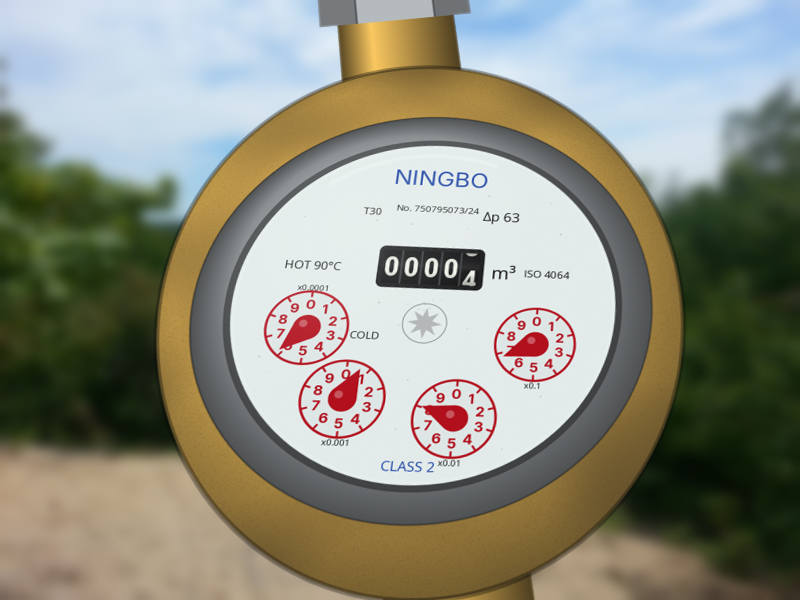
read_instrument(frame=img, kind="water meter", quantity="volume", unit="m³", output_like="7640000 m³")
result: 3.6806 m³
